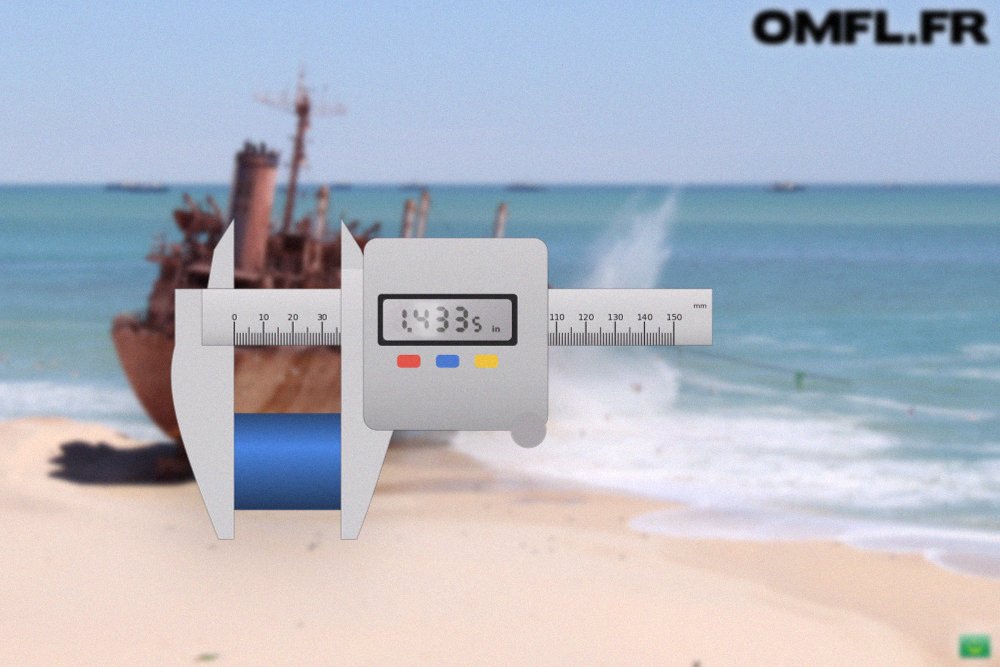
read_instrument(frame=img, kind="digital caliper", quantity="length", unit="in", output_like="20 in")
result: 1.4335 in
